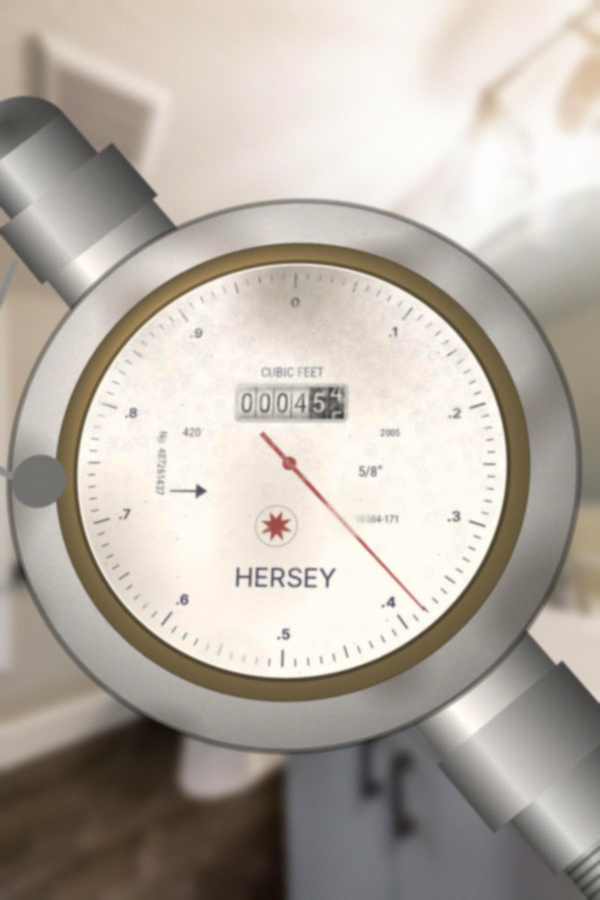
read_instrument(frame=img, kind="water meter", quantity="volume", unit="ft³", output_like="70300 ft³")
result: 454.38 ft³
